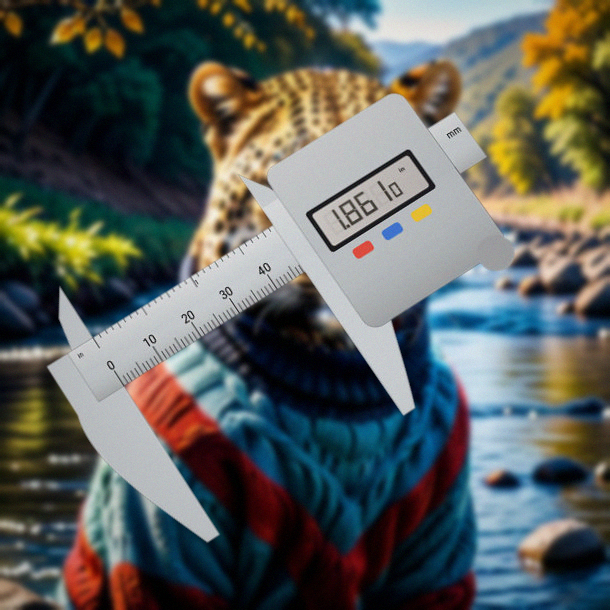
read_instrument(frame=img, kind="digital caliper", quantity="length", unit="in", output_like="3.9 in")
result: 1.8610 in
